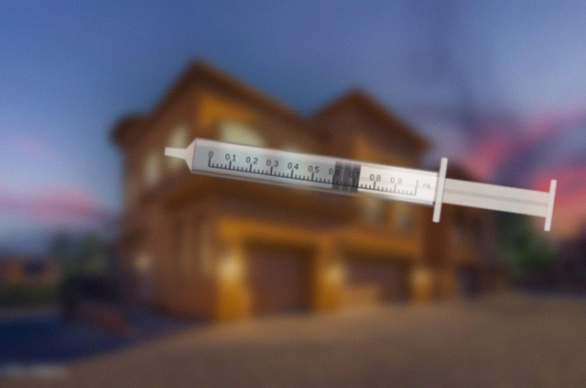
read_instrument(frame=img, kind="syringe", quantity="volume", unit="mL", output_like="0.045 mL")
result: 0.6 mL
